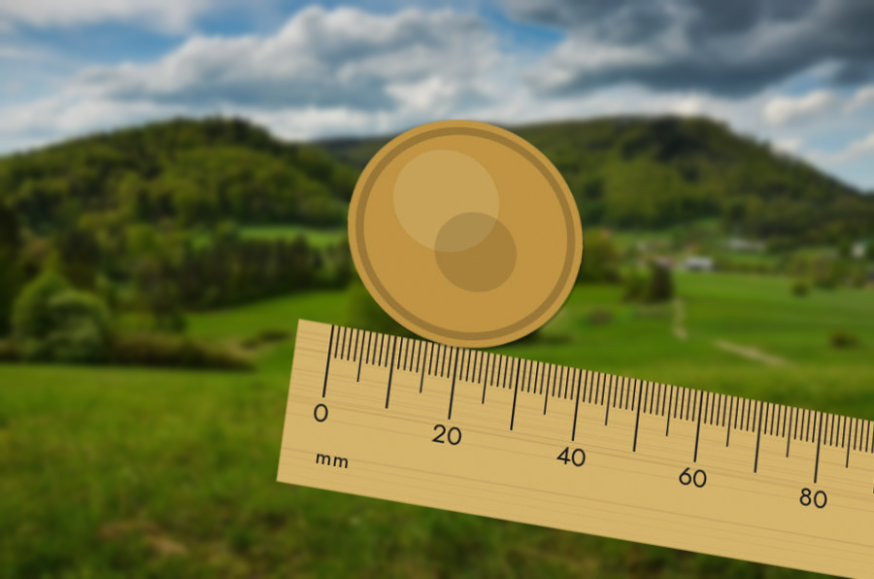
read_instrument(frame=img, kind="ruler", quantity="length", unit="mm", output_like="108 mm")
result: 38 mm
